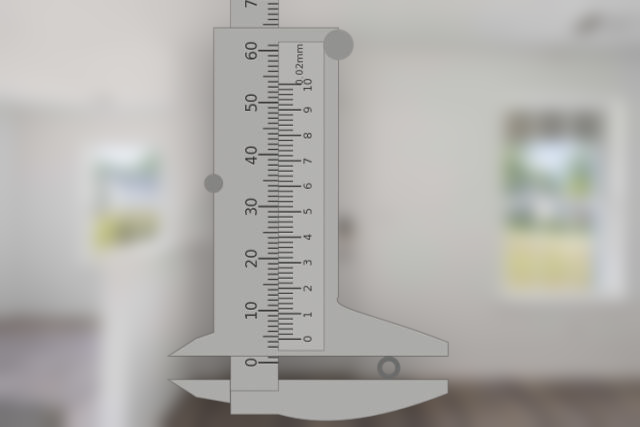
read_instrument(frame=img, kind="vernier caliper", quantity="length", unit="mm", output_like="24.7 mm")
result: 4.5 mm
